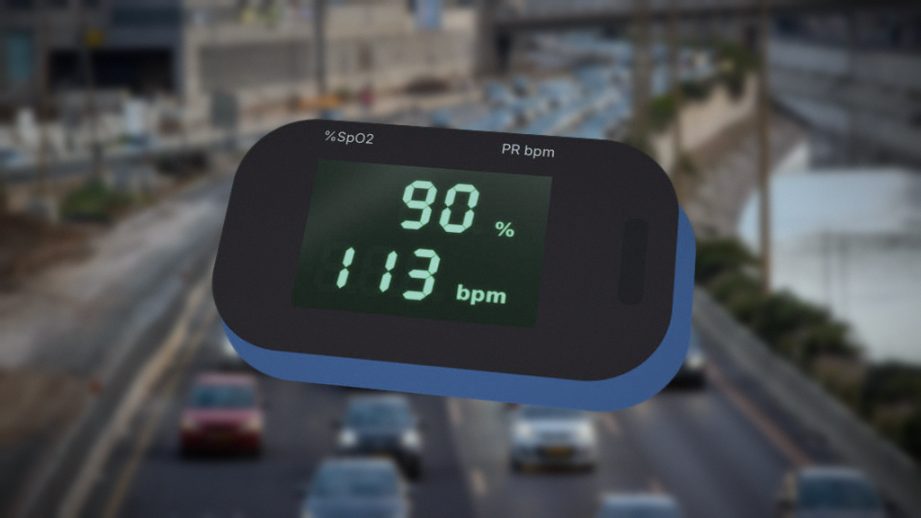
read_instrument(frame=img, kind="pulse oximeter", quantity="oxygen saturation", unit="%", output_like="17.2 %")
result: 90 %
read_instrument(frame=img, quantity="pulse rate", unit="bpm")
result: 113 bpm
